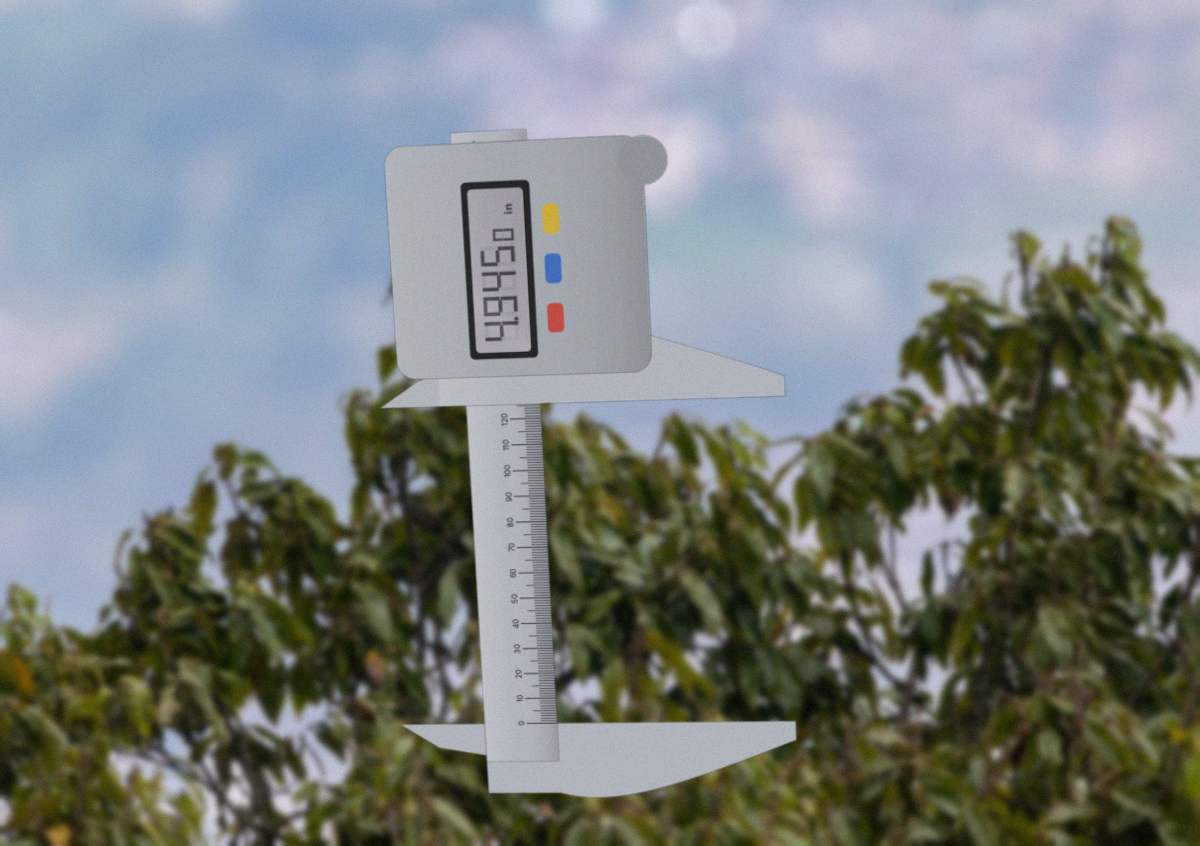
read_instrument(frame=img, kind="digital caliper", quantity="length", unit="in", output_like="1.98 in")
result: 4.9450 in
